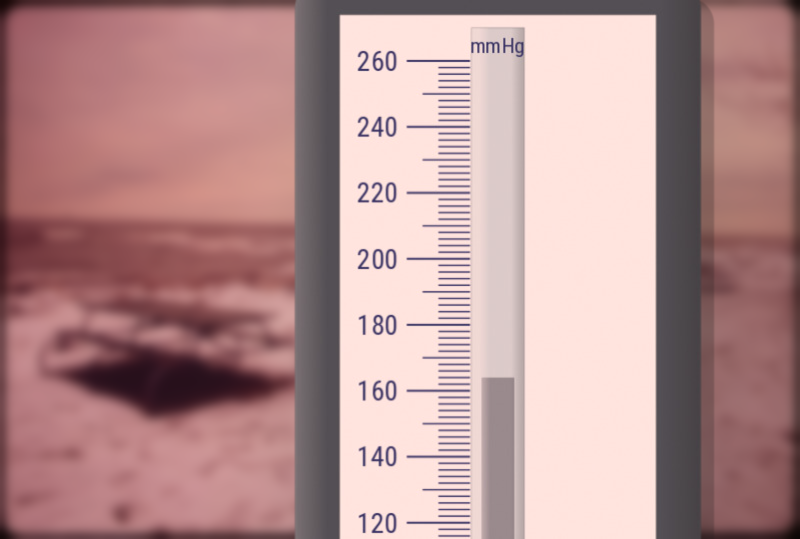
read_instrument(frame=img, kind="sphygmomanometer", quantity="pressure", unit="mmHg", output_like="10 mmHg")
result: 164 mmHg
